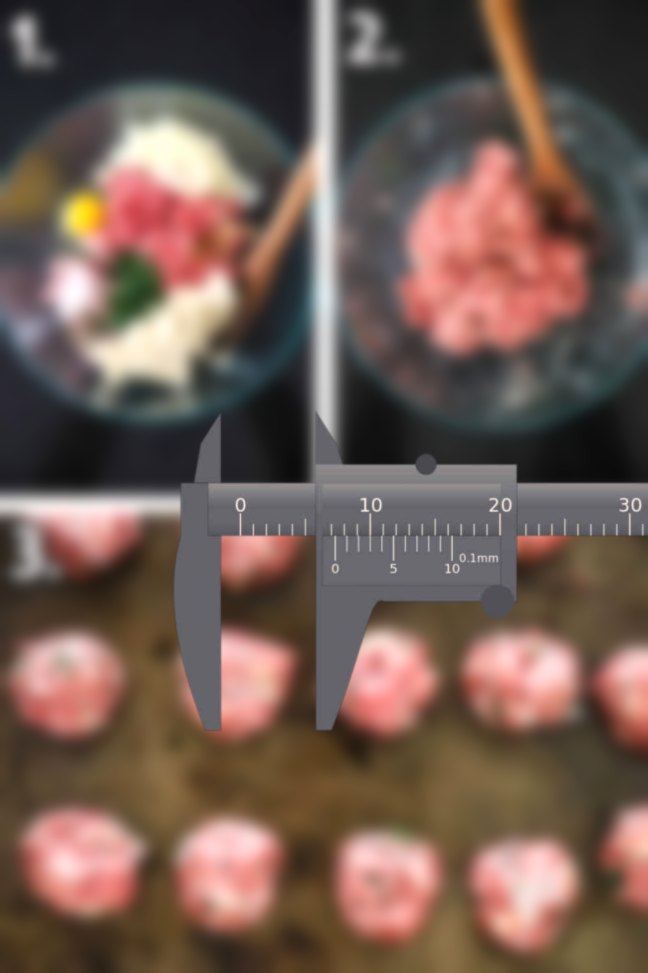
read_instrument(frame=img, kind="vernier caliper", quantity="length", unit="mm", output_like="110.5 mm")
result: 7.3 mm
